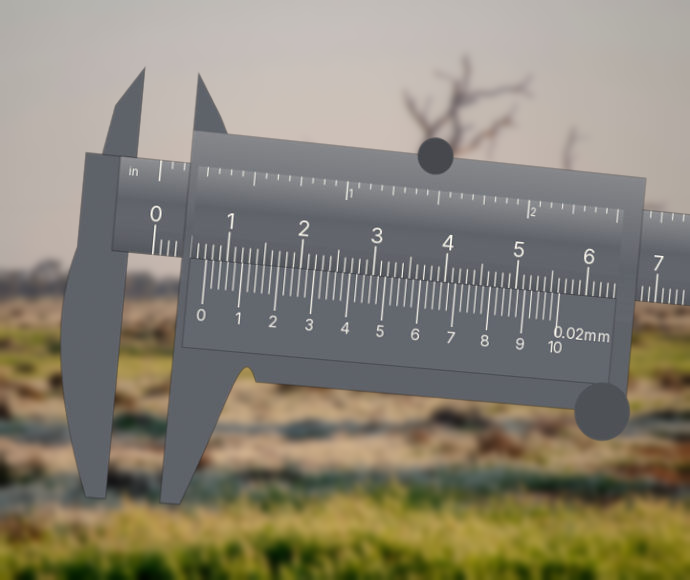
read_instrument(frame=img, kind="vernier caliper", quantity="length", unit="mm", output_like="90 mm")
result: 7.2 mm
